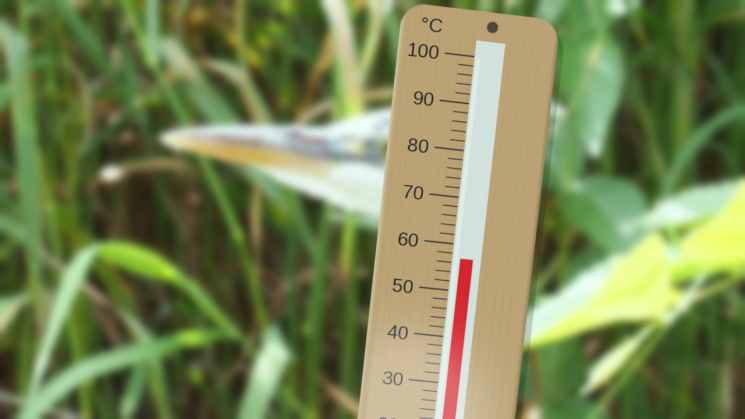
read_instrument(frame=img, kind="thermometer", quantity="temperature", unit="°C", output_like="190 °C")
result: 57 °C
